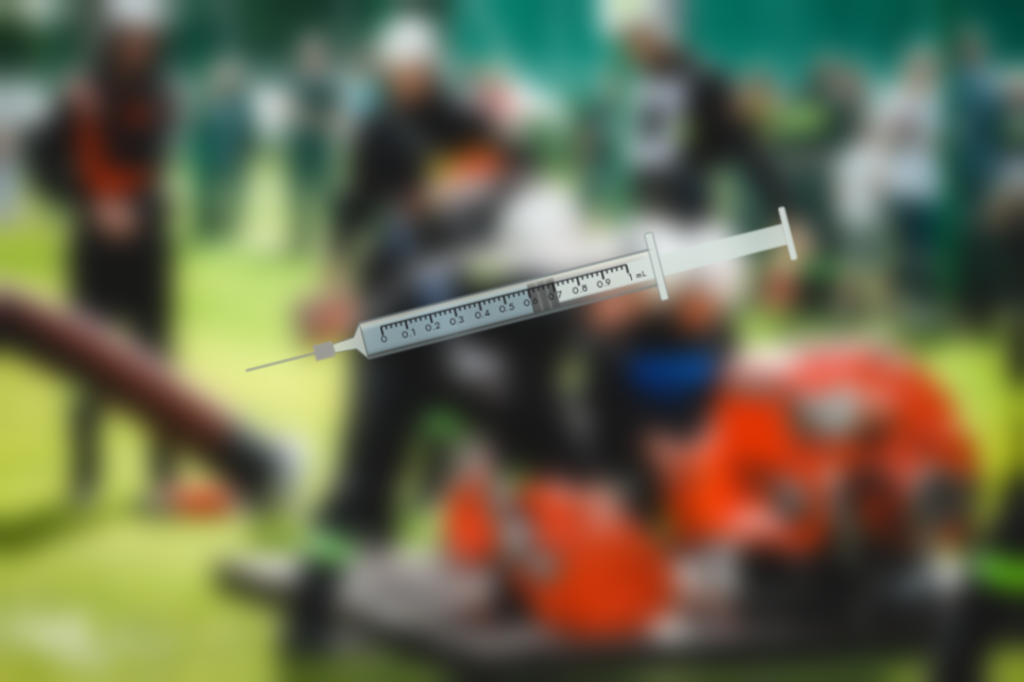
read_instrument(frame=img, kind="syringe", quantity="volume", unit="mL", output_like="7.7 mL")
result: 0.6 mL
